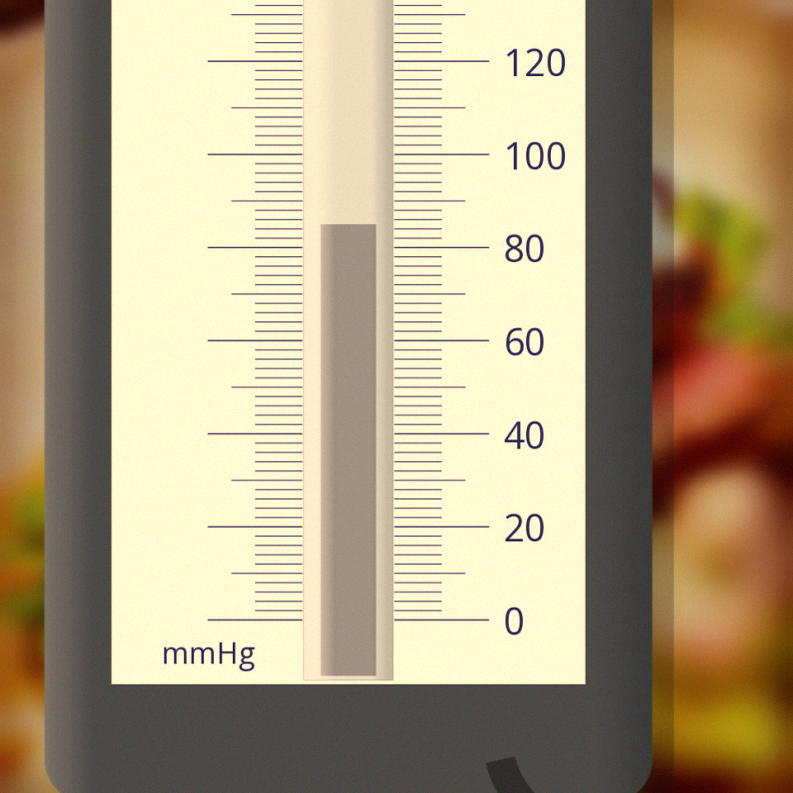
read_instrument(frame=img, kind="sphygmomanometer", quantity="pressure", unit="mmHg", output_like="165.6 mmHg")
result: 85 mmHg
